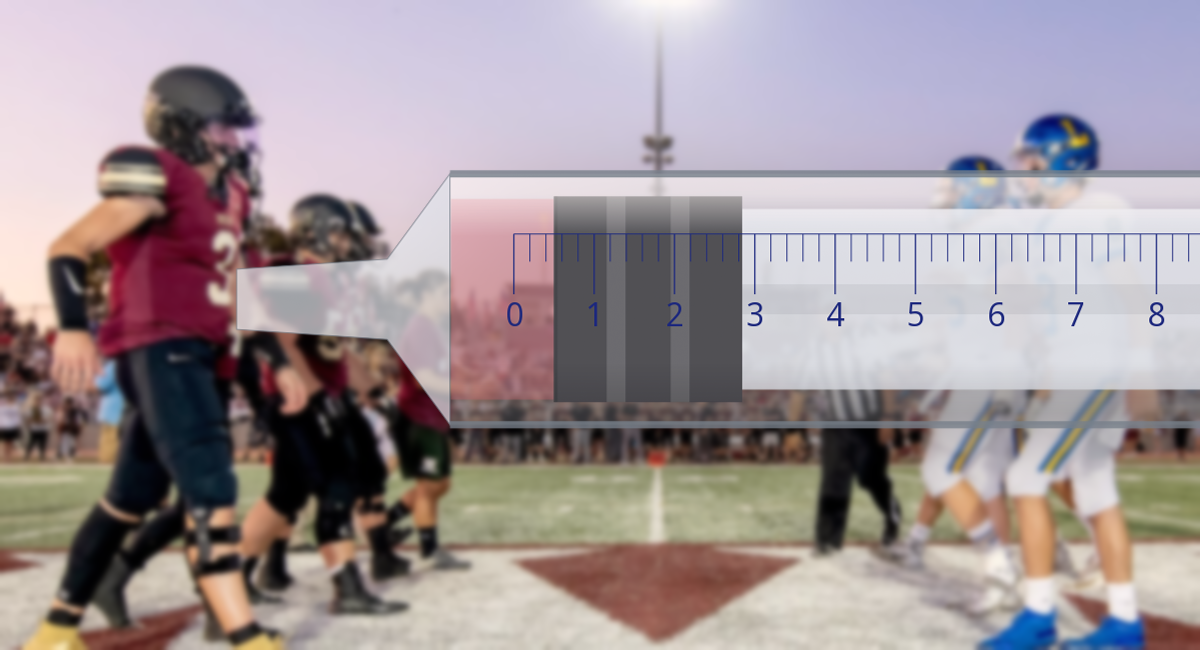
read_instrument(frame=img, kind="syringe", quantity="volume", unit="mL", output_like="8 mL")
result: 0.5 mL
